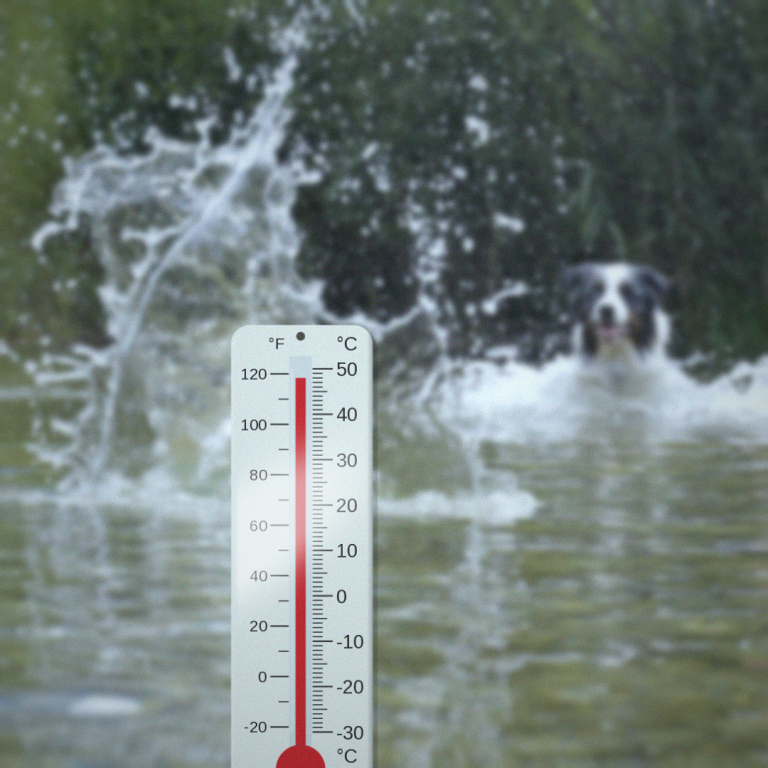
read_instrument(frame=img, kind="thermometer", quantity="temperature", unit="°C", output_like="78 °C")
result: 48 °C
